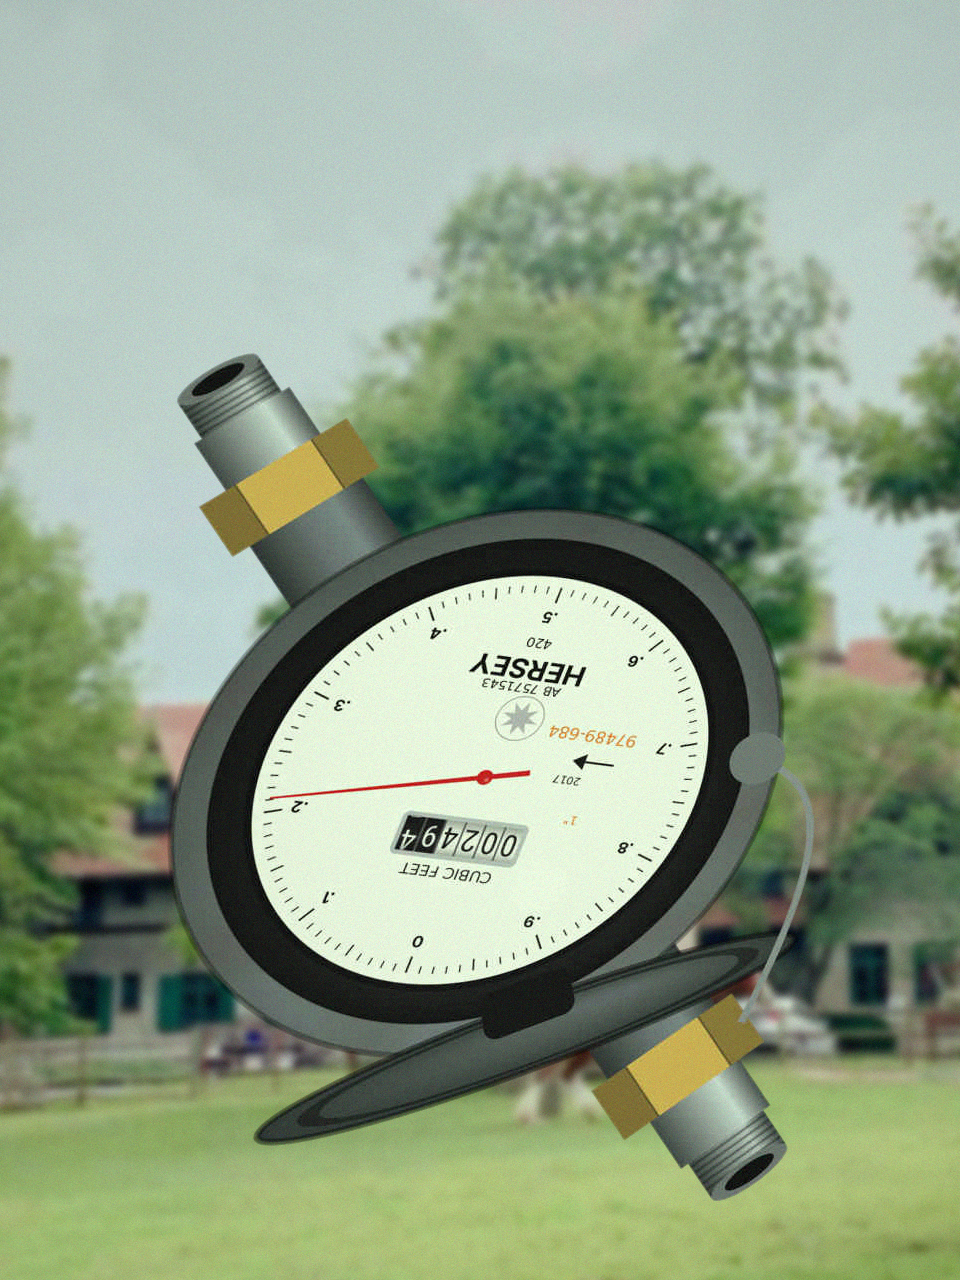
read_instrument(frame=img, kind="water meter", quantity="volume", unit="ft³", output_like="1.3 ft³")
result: 2494.21 ft³
